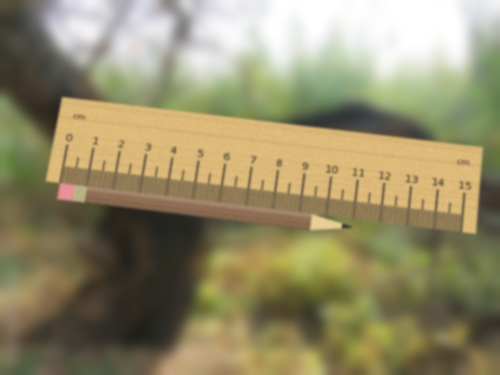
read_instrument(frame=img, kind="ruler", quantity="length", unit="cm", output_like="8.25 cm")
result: 11 cm
